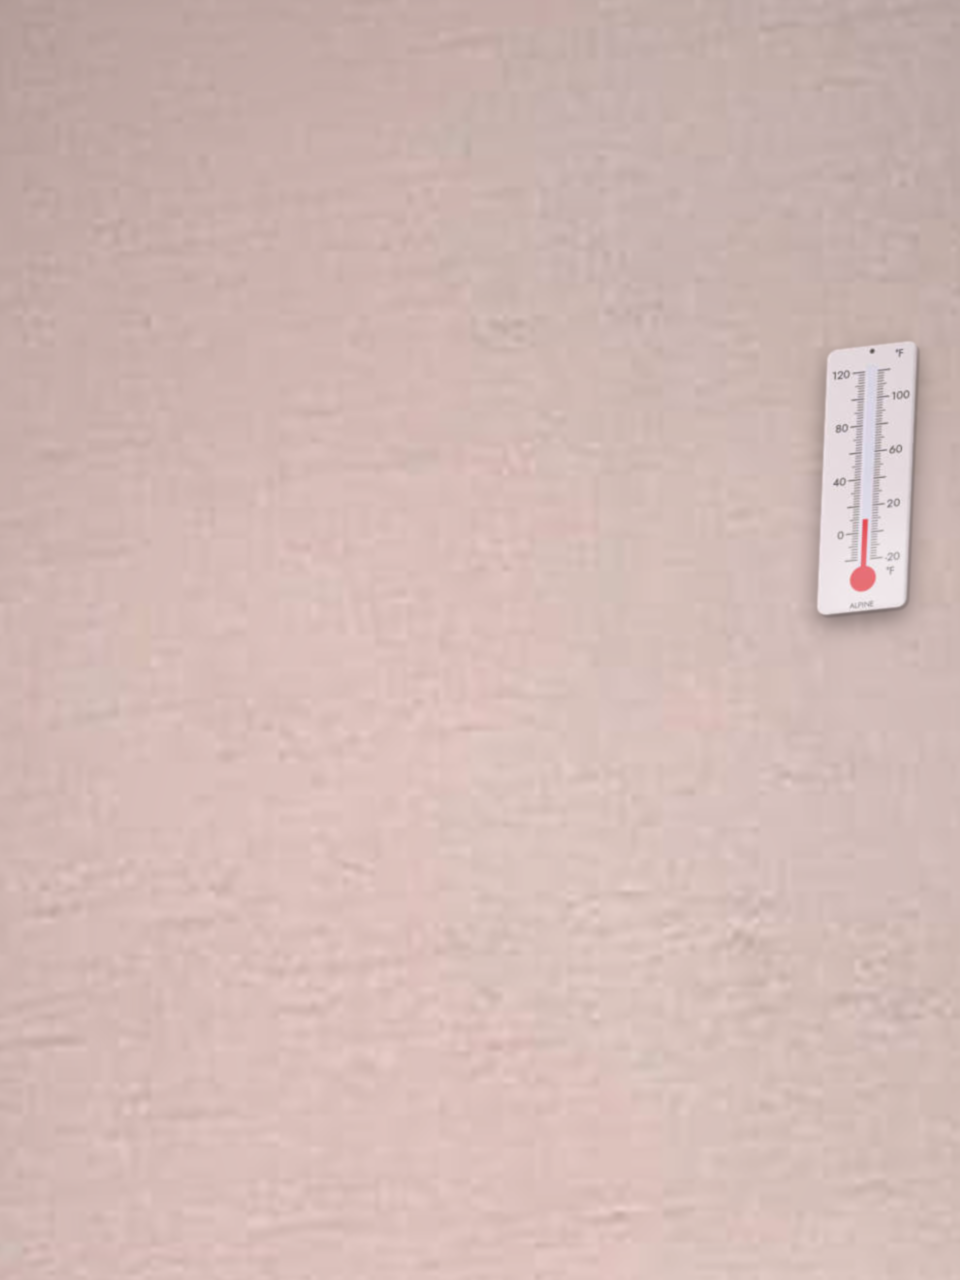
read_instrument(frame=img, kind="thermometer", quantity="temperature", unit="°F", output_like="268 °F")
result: 10 °F
